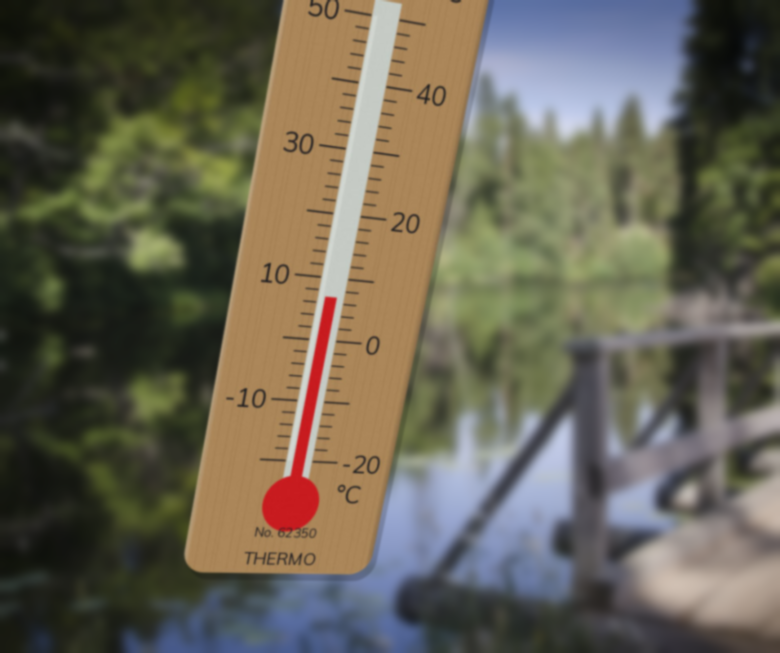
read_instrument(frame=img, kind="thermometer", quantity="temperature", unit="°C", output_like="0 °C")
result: 7 °C
